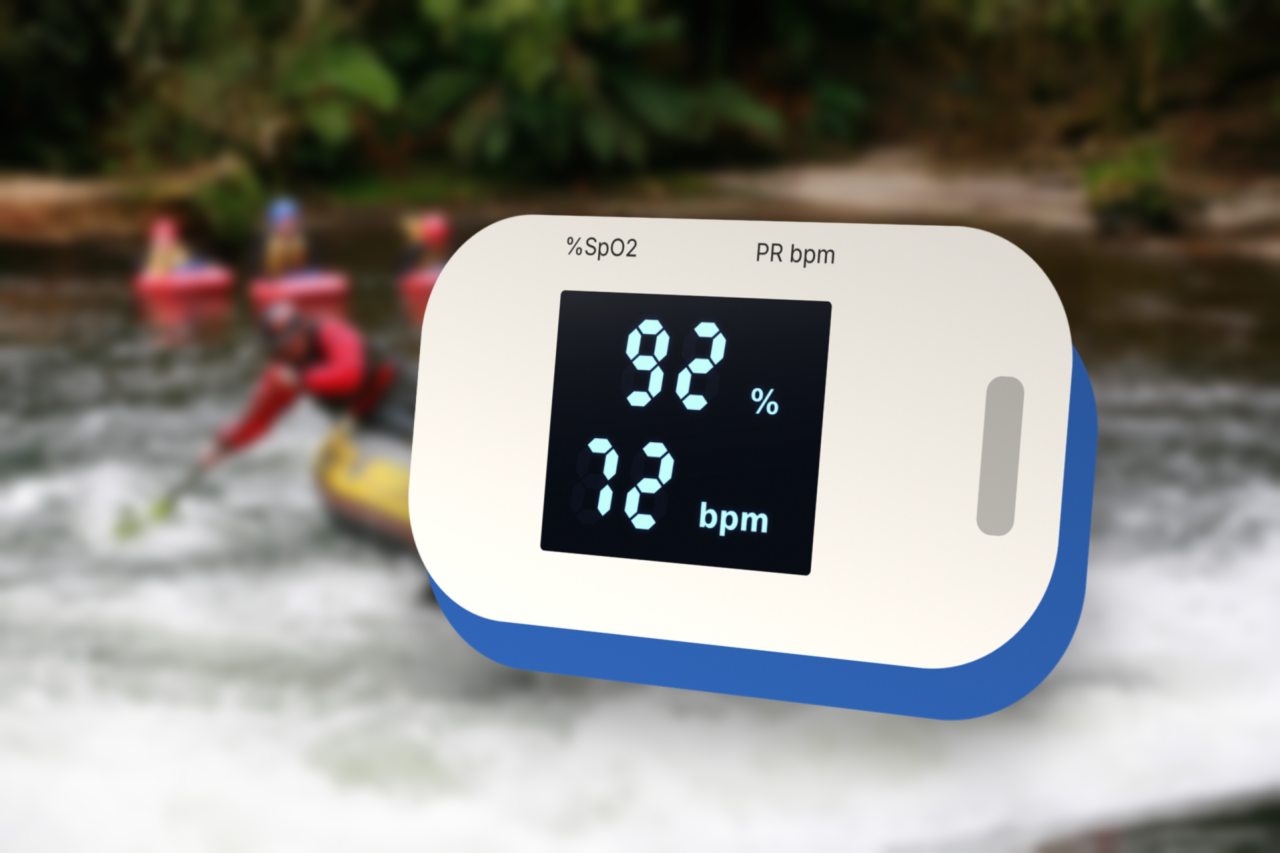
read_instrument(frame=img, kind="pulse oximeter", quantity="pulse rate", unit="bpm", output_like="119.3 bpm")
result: 72 bpm
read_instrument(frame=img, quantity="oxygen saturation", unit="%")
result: 92 %
